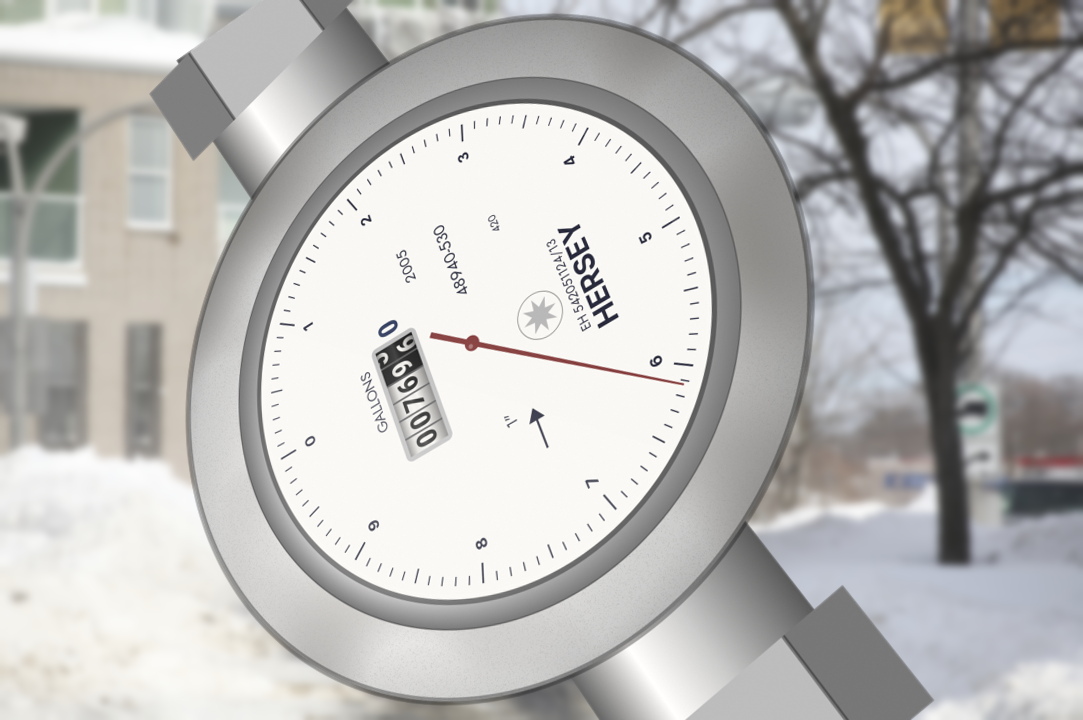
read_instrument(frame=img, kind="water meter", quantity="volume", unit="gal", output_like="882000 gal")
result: 76956.1 gal
